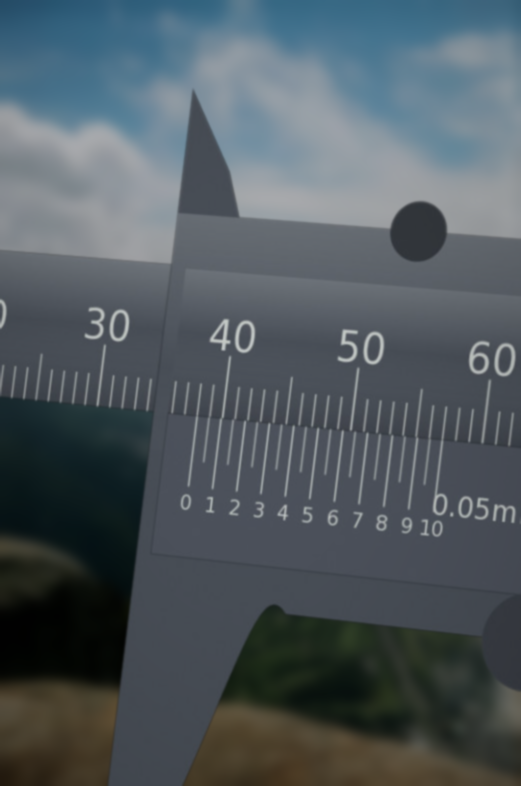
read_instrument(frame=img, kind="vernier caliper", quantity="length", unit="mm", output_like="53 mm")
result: 38.0 mm
